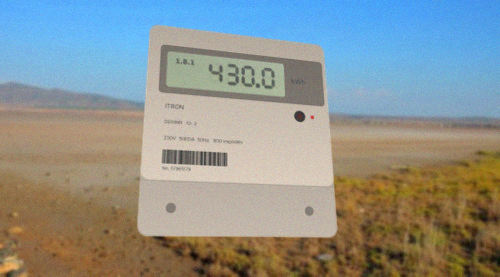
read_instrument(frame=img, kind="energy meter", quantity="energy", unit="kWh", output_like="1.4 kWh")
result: 430.0 kWh
